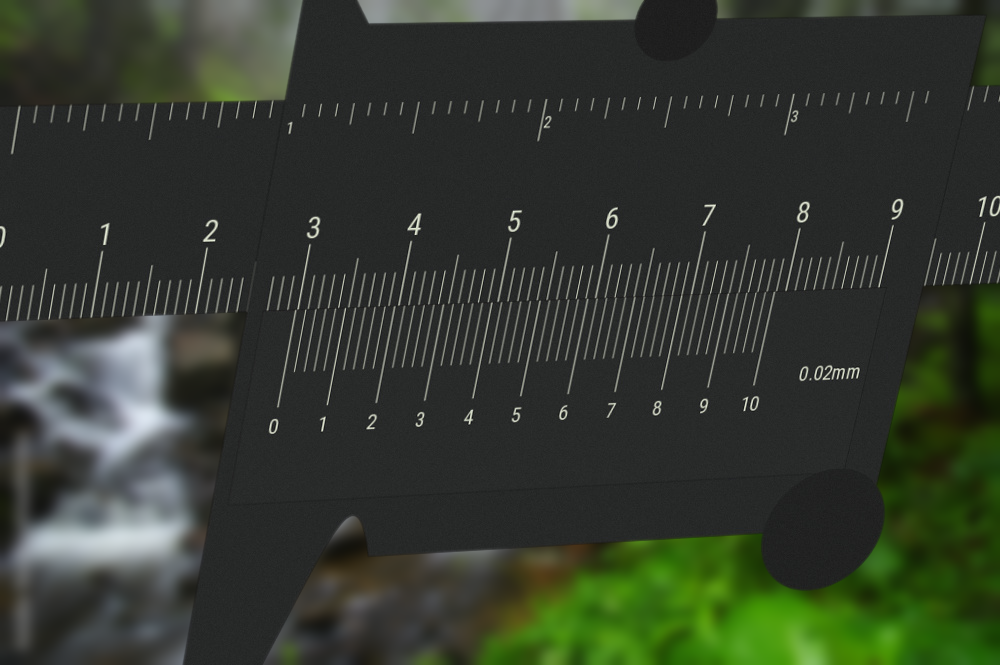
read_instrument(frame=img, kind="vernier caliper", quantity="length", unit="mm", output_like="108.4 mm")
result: 29.8 mm
